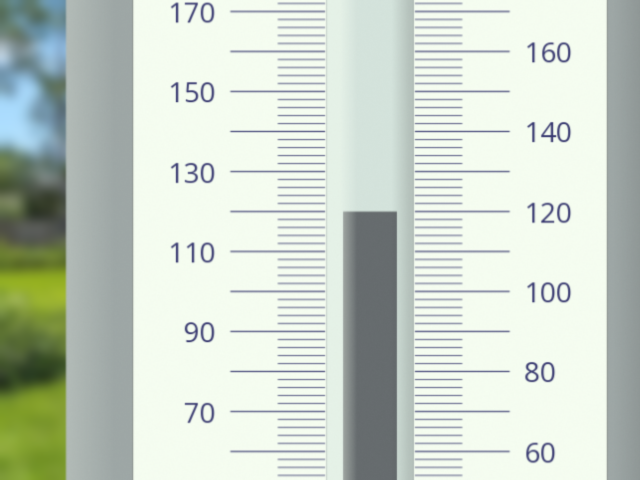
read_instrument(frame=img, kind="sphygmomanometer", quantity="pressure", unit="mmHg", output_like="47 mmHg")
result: 120 mmHg
